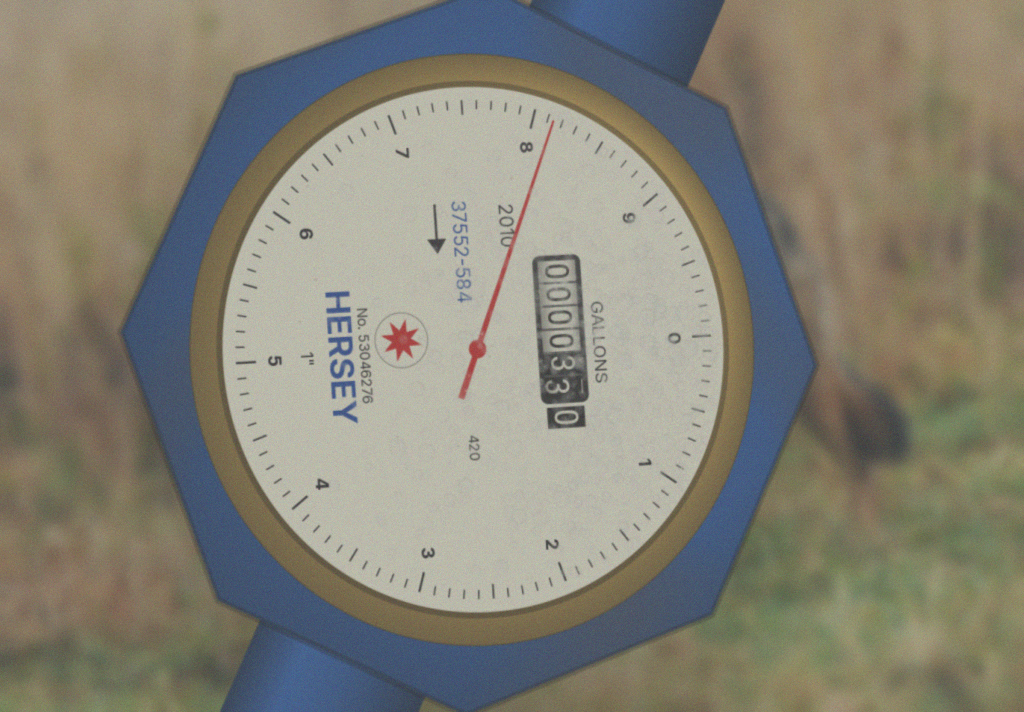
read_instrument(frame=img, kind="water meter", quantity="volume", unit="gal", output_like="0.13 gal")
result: 328.1 gal
